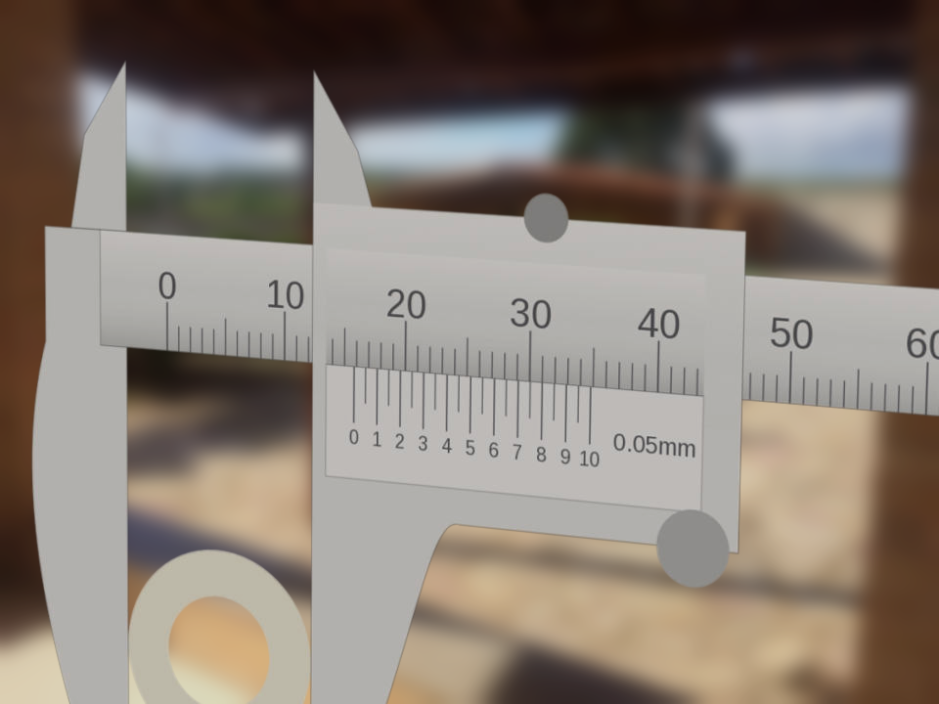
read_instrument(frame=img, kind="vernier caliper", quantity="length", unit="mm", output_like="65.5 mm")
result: 15.8 mm
